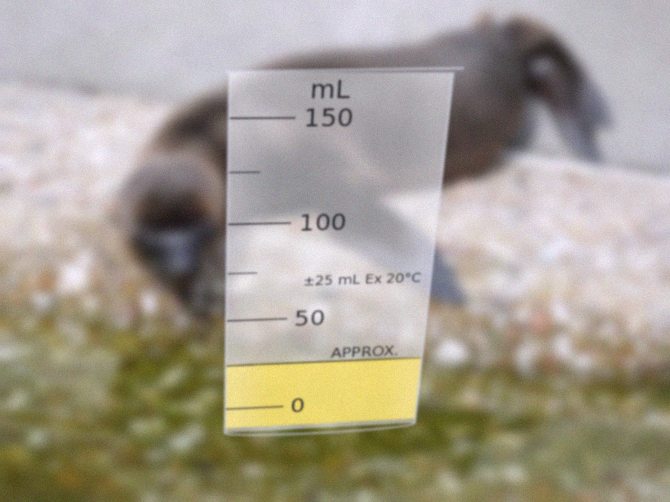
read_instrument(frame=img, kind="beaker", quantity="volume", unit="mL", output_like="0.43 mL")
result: 25 mL
